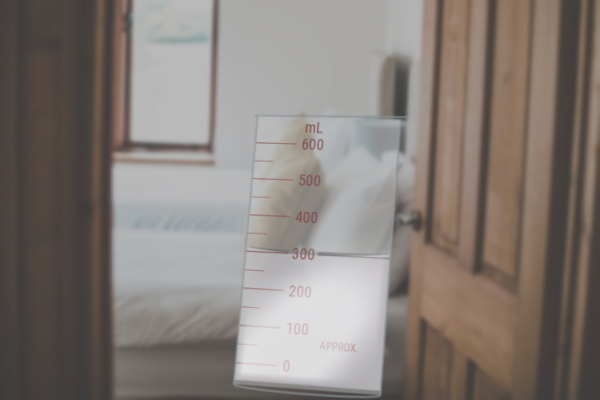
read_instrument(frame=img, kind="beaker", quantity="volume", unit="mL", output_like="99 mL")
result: 300 mL
